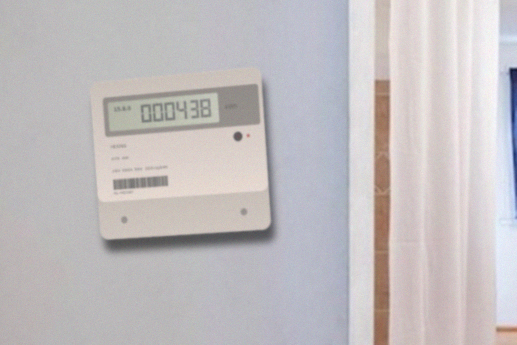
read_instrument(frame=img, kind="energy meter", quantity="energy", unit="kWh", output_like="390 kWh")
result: 438 kWh
